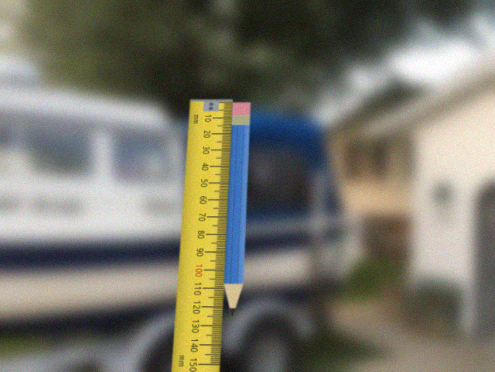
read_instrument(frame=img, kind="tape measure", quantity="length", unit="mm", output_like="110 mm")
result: 125 mm
